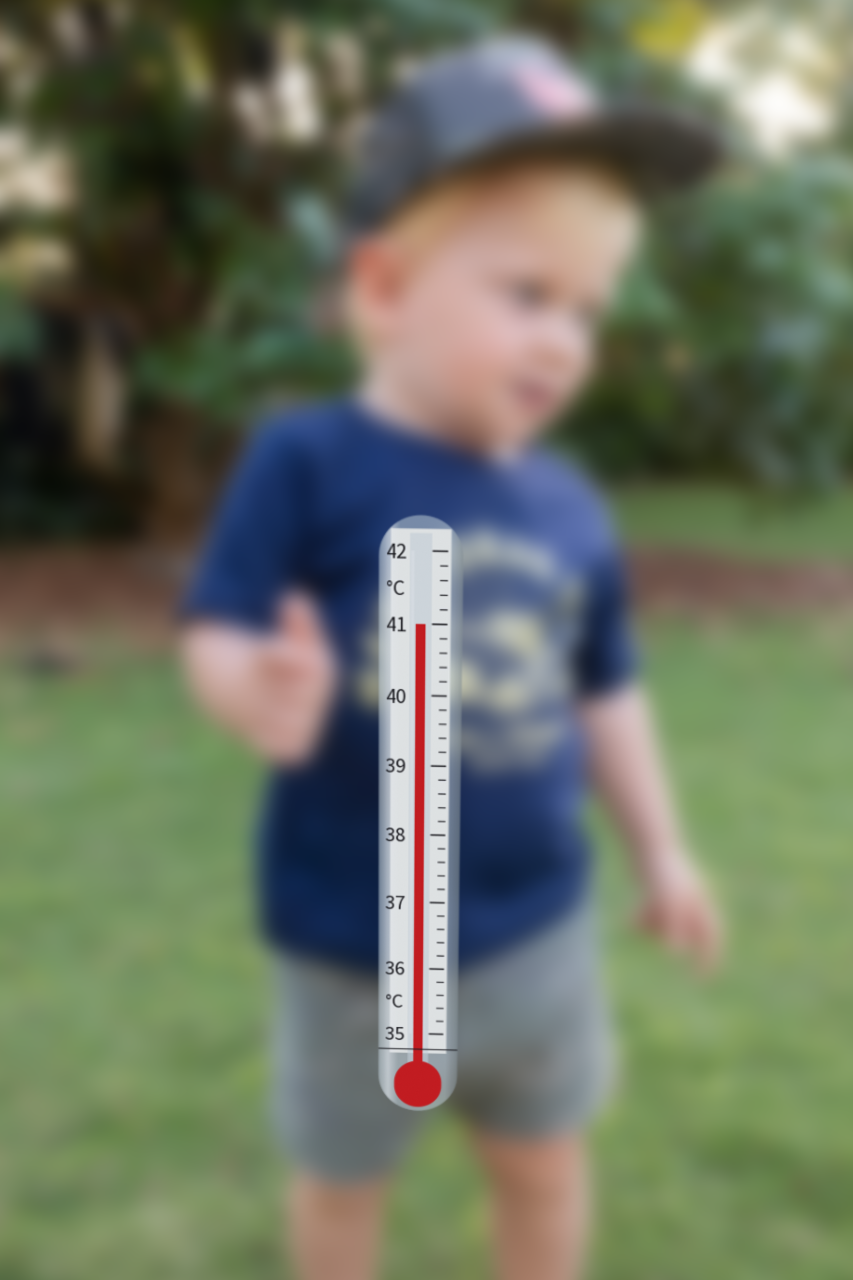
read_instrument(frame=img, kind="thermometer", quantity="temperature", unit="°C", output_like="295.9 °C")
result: 41 °C
